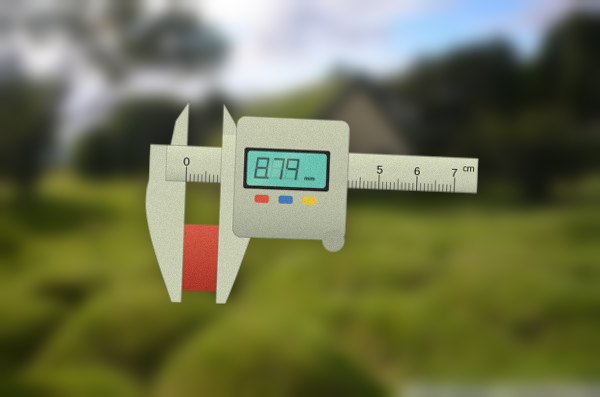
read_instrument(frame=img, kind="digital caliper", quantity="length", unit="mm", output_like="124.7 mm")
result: 8.79 mm
